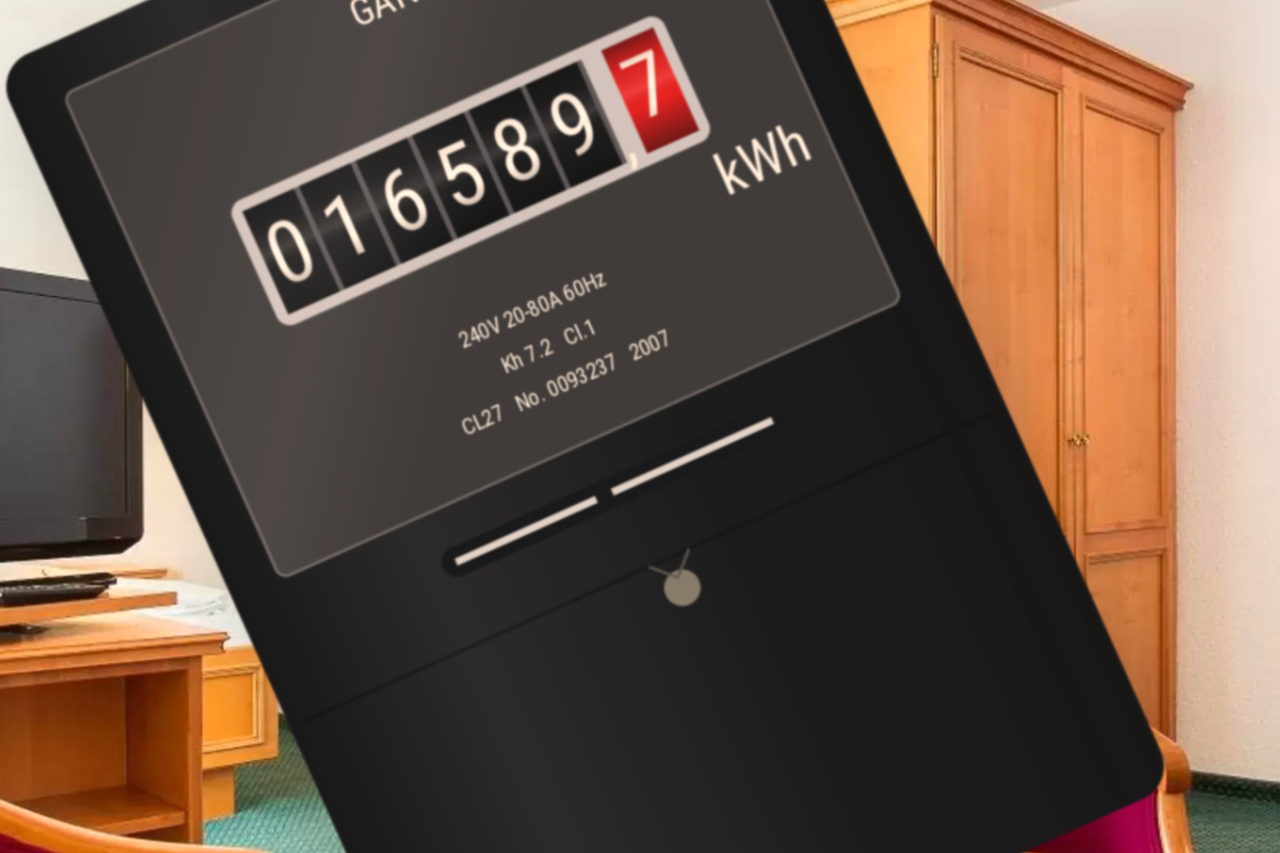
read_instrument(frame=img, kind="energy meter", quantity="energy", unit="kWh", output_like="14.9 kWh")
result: 16589.7 kWh
